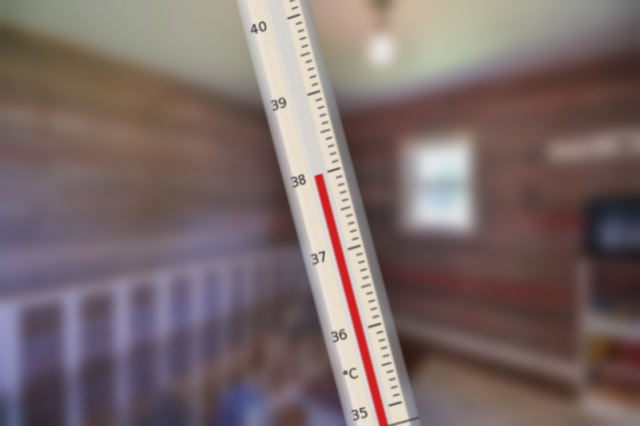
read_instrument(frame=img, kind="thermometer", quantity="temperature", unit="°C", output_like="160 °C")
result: 38 °C
